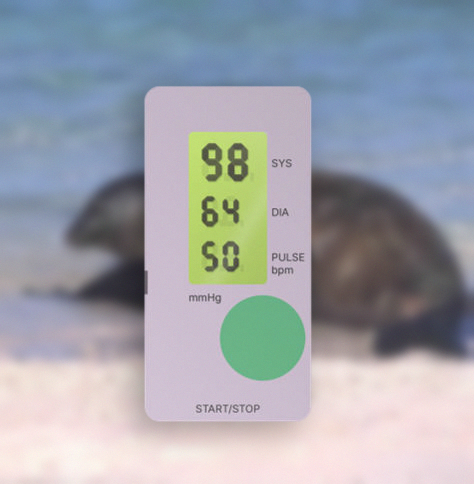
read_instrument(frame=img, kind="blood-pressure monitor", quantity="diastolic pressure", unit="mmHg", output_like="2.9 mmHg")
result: 64 mmHg
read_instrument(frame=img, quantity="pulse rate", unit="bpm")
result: 50 bpm
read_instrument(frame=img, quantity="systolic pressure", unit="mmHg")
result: 98 mmHg
